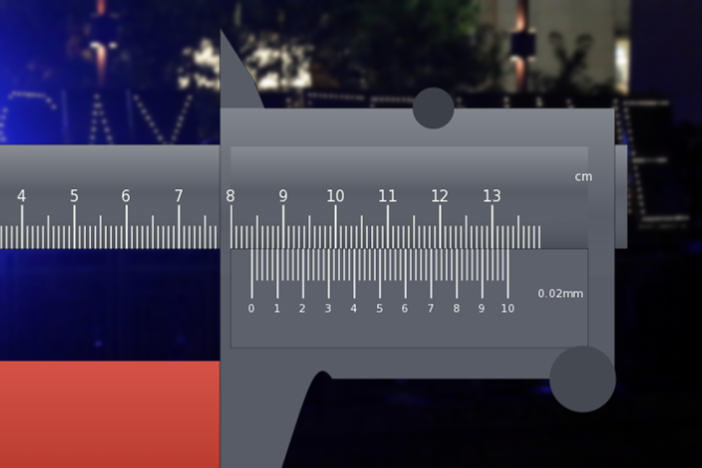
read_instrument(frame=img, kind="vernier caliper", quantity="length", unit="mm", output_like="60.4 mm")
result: 84.0 mm
